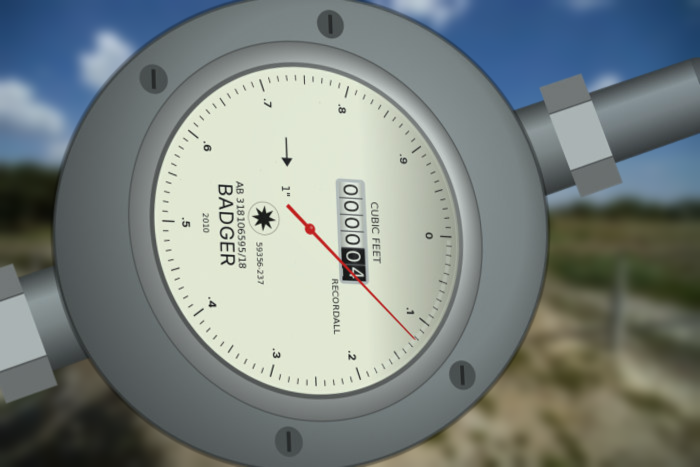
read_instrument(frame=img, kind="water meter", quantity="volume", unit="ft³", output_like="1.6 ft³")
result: 4.12 ft³
